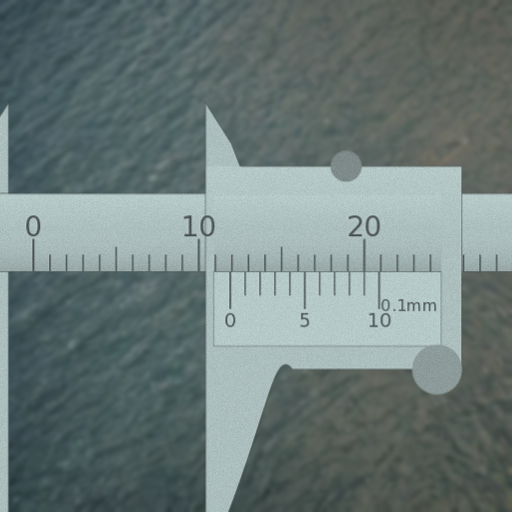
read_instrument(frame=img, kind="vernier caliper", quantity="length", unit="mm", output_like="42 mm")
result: 11.9 mm
